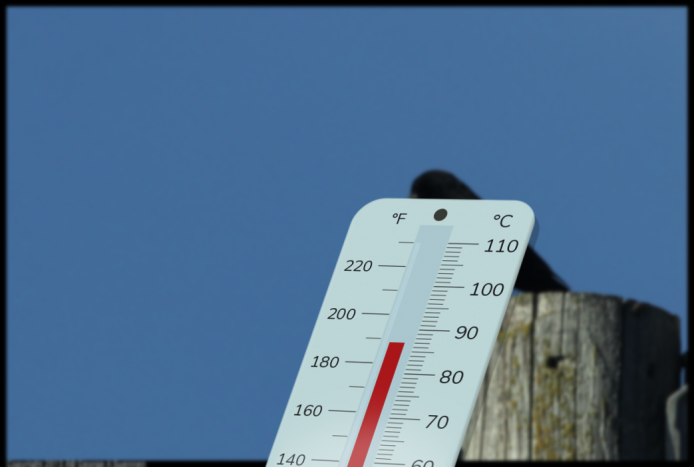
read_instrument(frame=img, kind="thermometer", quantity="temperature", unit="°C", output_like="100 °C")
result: 87 °C
